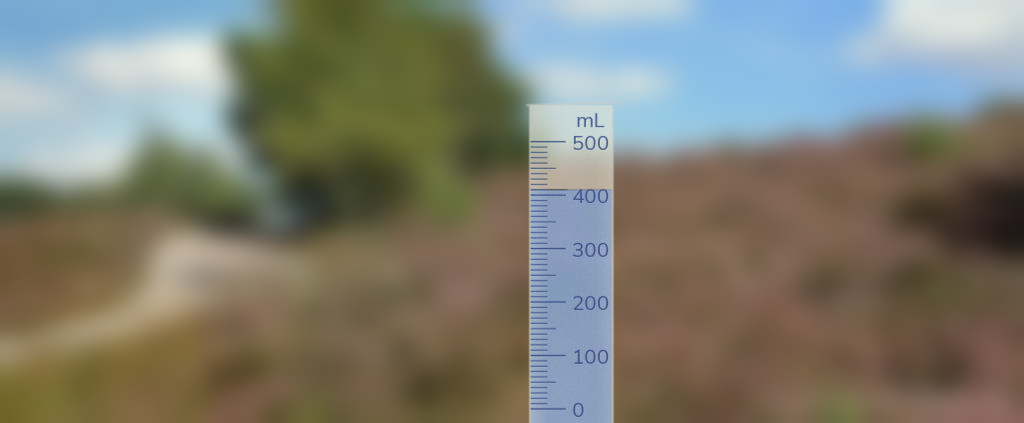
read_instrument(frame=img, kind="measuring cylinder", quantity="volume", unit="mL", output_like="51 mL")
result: 410 mL
